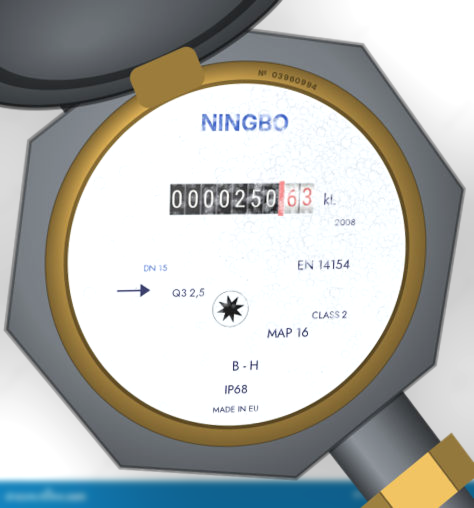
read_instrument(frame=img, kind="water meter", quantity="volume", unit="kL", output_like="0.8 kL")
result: 250.63 kL
